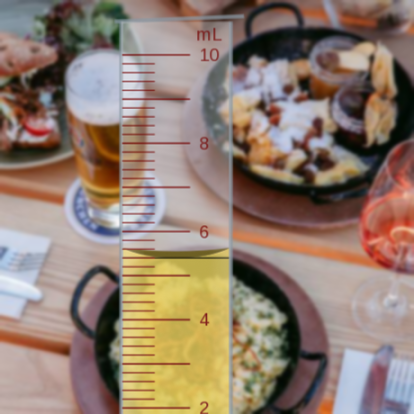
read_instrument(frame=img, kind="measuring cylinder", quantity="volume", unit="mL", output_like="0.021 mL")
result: 5.4 mL
